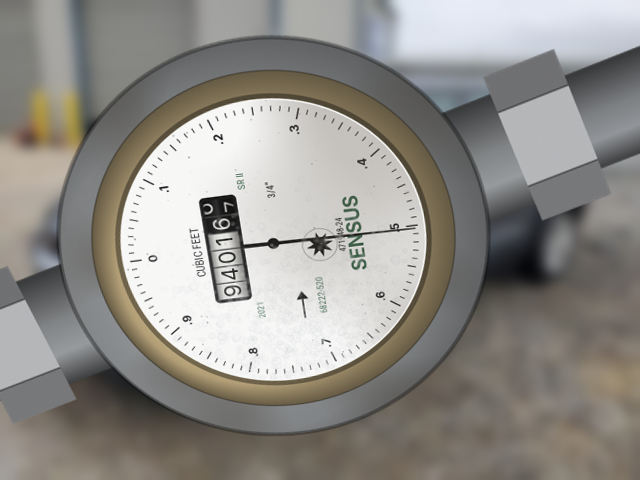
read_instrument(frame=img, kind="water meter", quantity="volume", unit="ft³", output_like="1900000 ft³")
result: 940166.50 ft³
